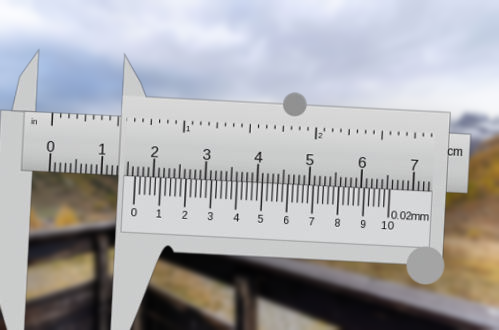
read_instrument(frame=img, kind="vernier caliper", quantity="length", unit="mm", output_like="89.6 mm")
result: 16.5 mm
